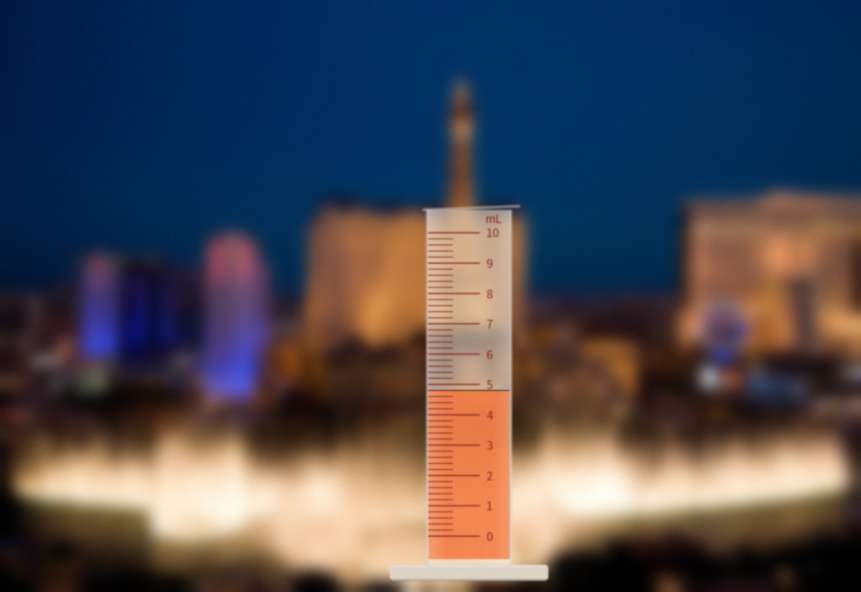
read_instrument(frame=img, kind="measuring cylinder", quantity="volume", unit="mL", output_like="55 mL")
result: 4.8 mL
